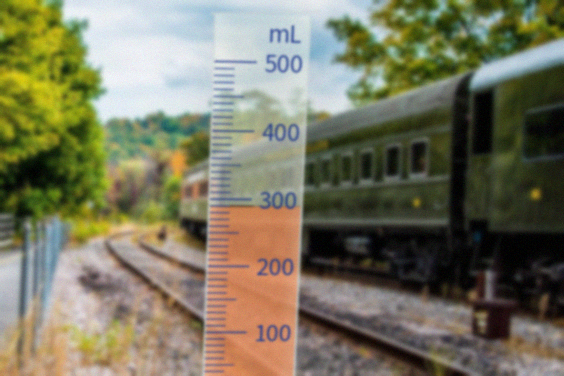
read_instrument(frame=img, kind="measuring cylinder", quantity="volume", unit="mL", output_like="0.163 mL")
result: 290 mL
